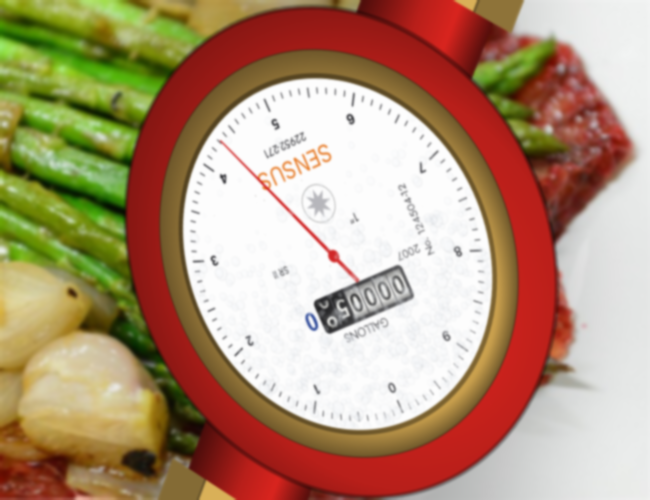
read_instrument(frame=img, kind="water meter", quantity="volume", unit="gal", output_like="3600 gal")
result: 584.3 gal
